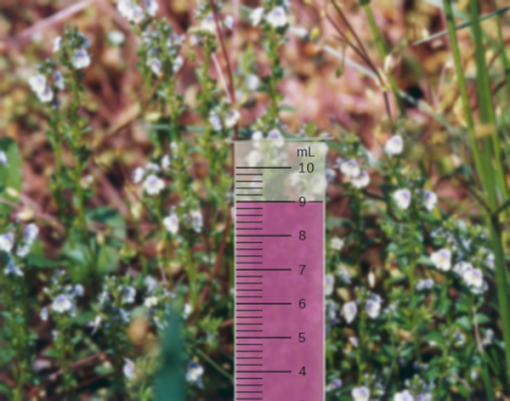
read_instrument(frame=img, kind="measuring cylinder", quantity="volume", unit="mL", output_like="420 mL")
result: 9 mL
